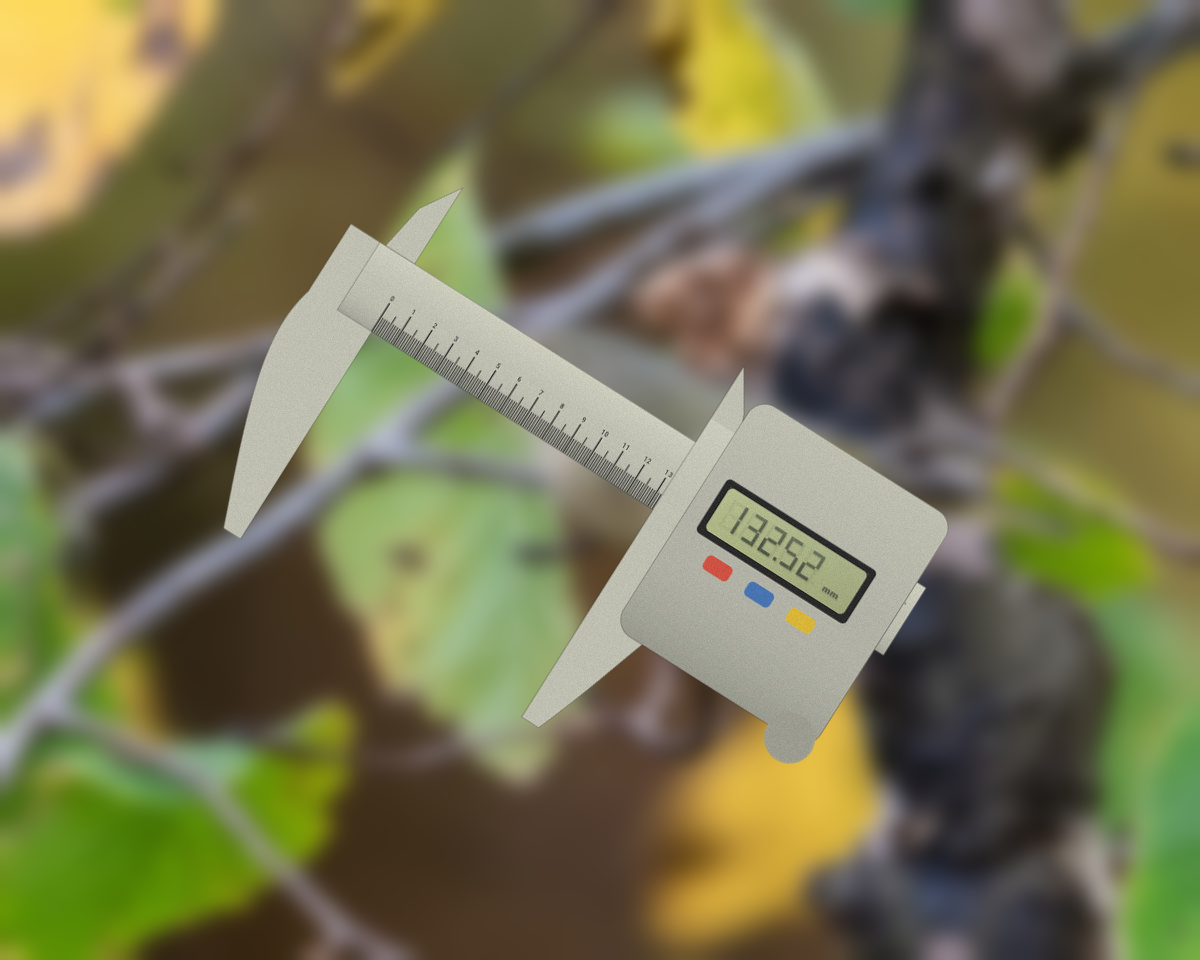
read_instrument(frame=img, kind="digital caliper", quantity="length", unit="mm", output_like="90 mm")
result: 132.52 mm
